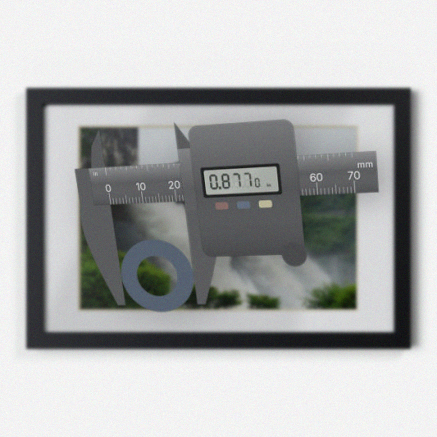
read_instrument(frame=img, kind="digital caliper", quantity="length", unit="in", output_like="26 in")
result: 0.8770 in
